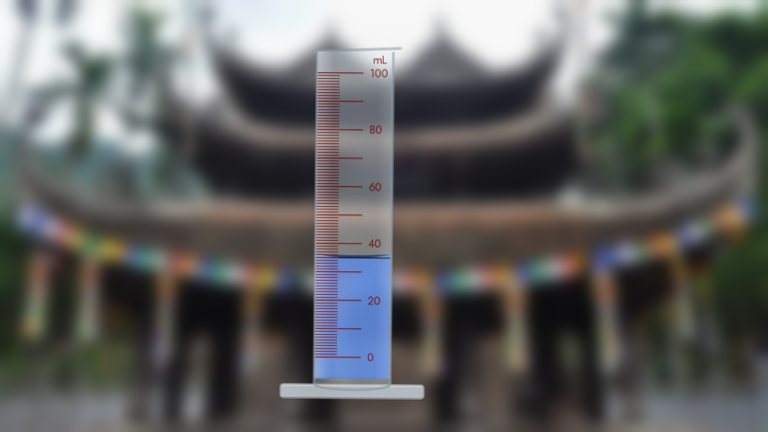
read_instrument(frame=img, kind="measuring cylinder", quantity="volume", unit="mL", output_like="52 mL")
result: 35 mL
